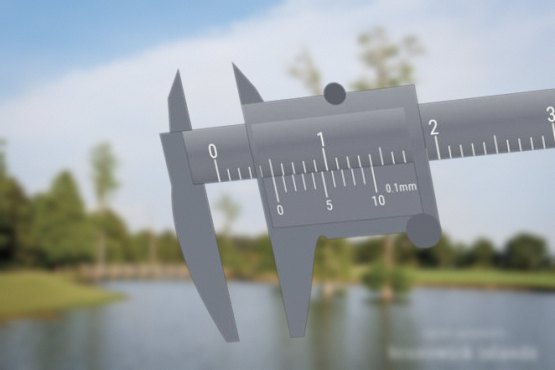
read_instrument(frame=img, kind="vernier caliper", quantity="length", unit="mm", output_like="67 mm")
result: 5.0 mm
